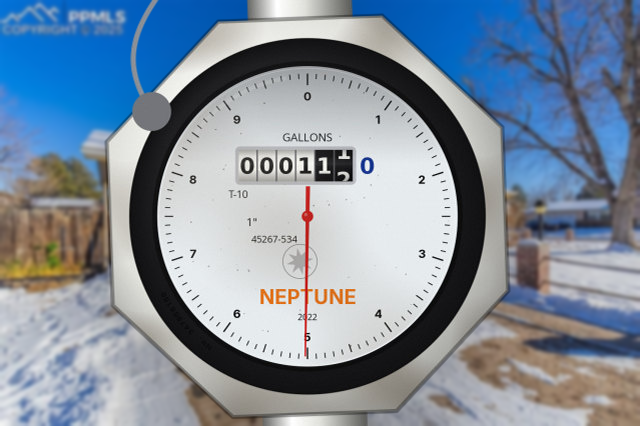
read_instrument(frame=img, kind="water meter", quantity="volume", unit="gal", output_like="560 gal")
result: 1115.0 gal
